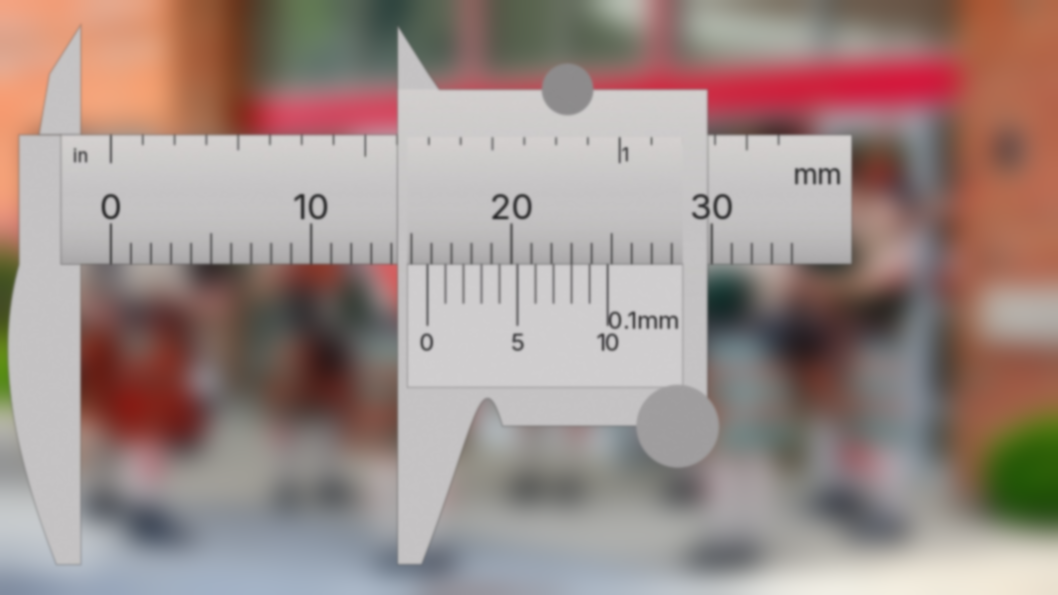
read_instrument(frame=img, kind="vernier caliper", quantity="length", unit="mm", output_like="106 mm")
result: 15.8 mm
